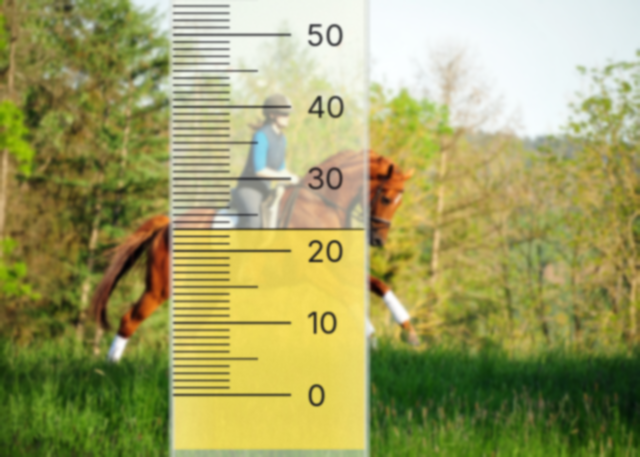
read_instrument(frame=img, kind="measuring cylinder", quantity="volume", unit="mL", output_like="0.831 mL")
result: 23 mL
